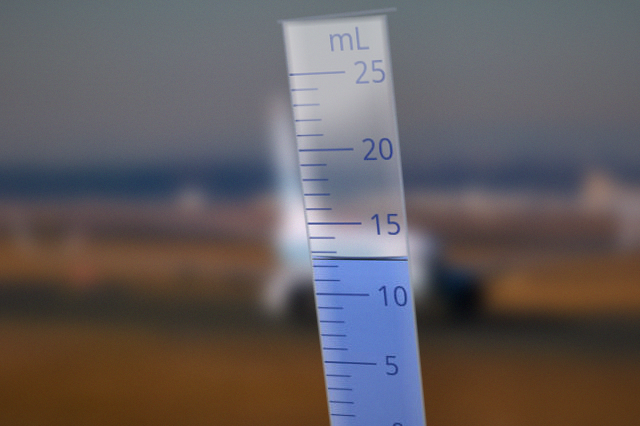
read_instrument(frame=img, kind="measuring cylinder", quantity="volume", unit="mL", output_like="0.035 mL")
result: 12.5 mL
